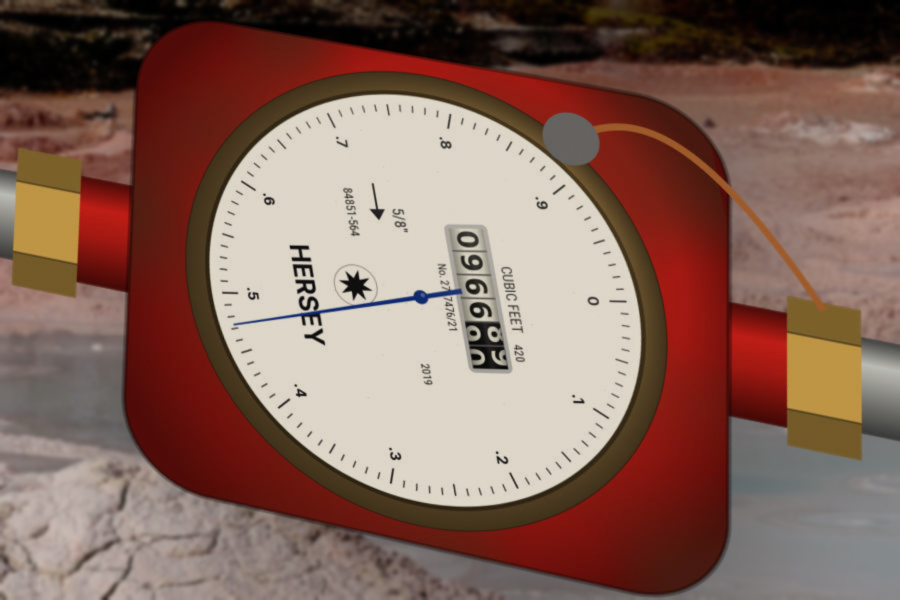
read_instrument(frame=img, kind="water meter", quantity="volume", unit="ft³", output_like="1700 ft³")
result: 96689.47 ft³
